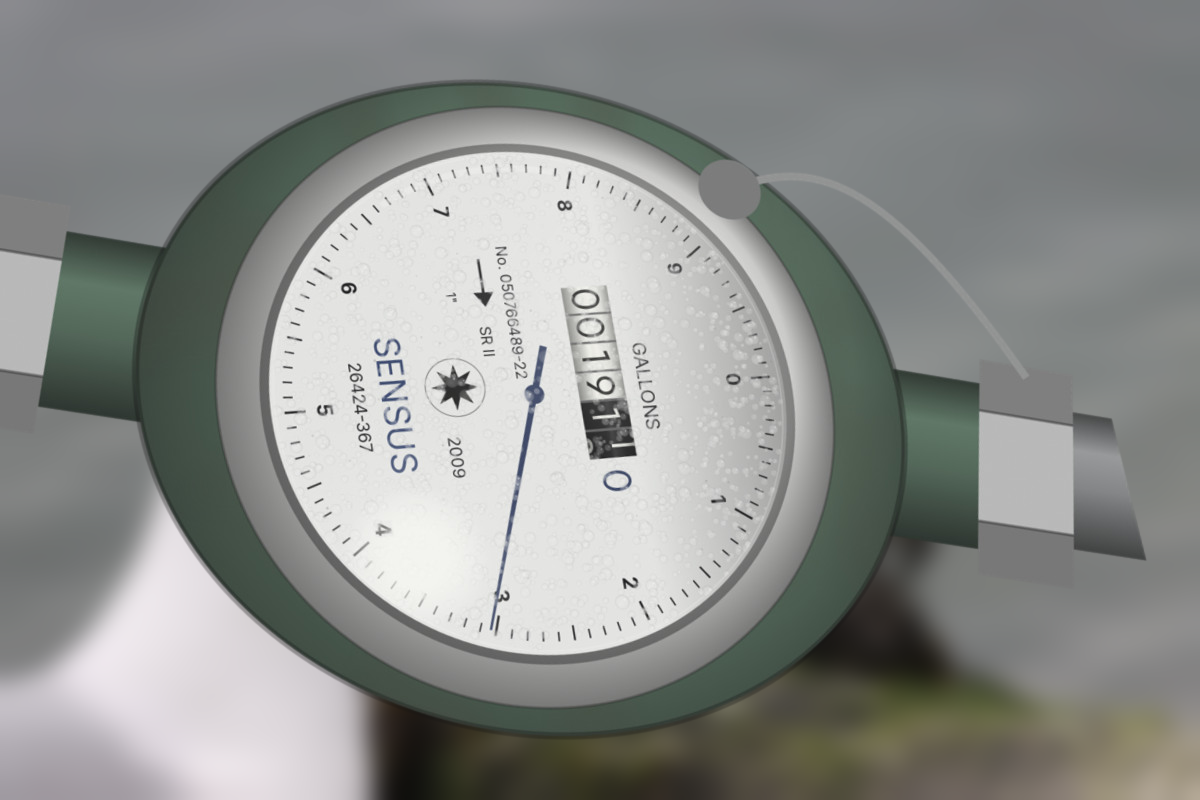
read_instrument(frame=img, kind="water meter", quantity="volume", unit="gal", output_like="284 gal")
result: 19113.0 gal
